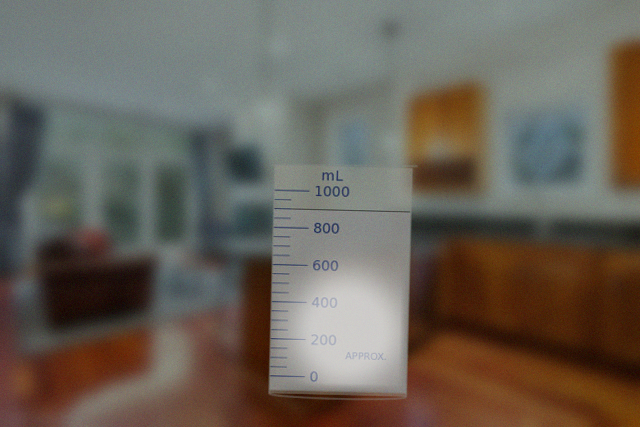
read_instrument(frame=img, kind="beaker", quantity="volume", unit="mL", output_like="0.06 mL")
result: 900 mL
